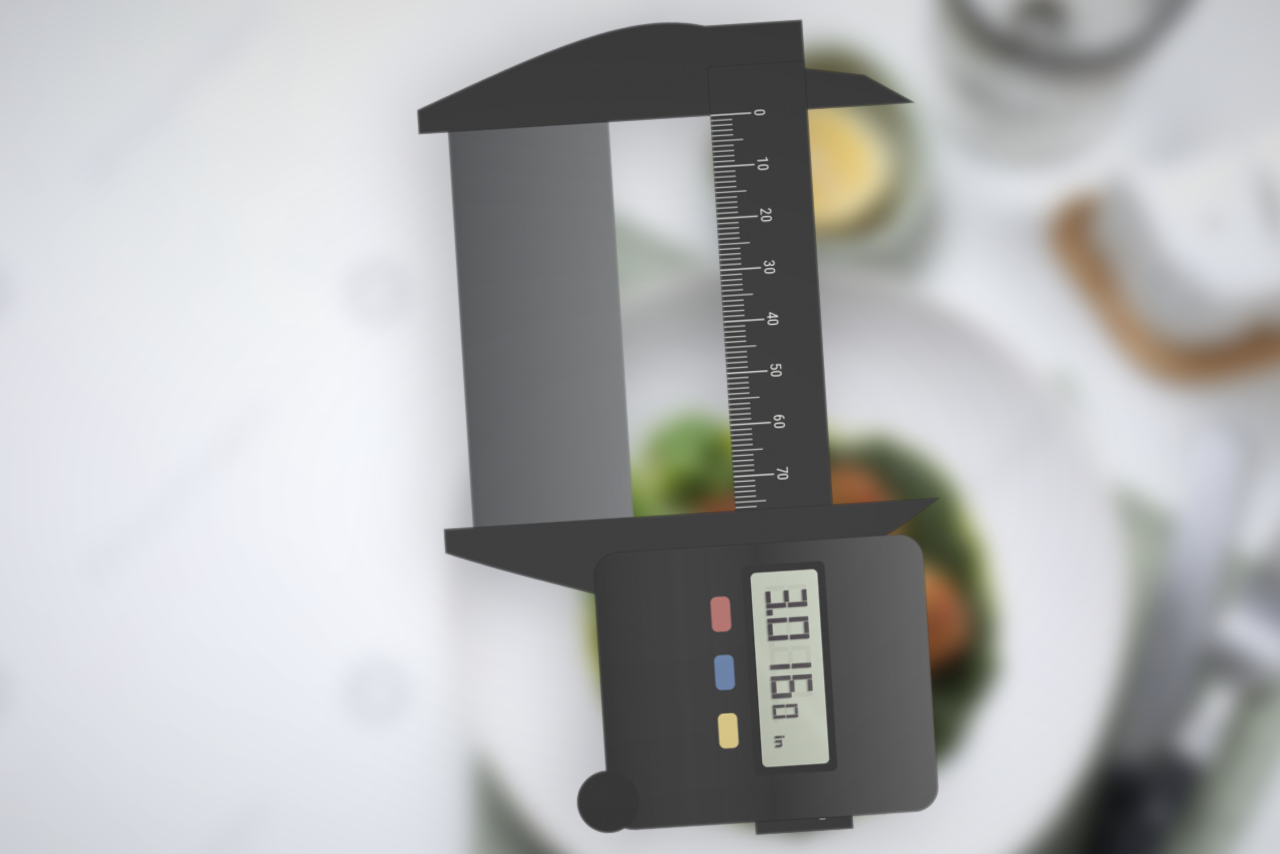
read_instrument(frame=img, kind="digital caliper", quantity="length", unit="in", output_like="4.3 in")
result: 3.0160 in
